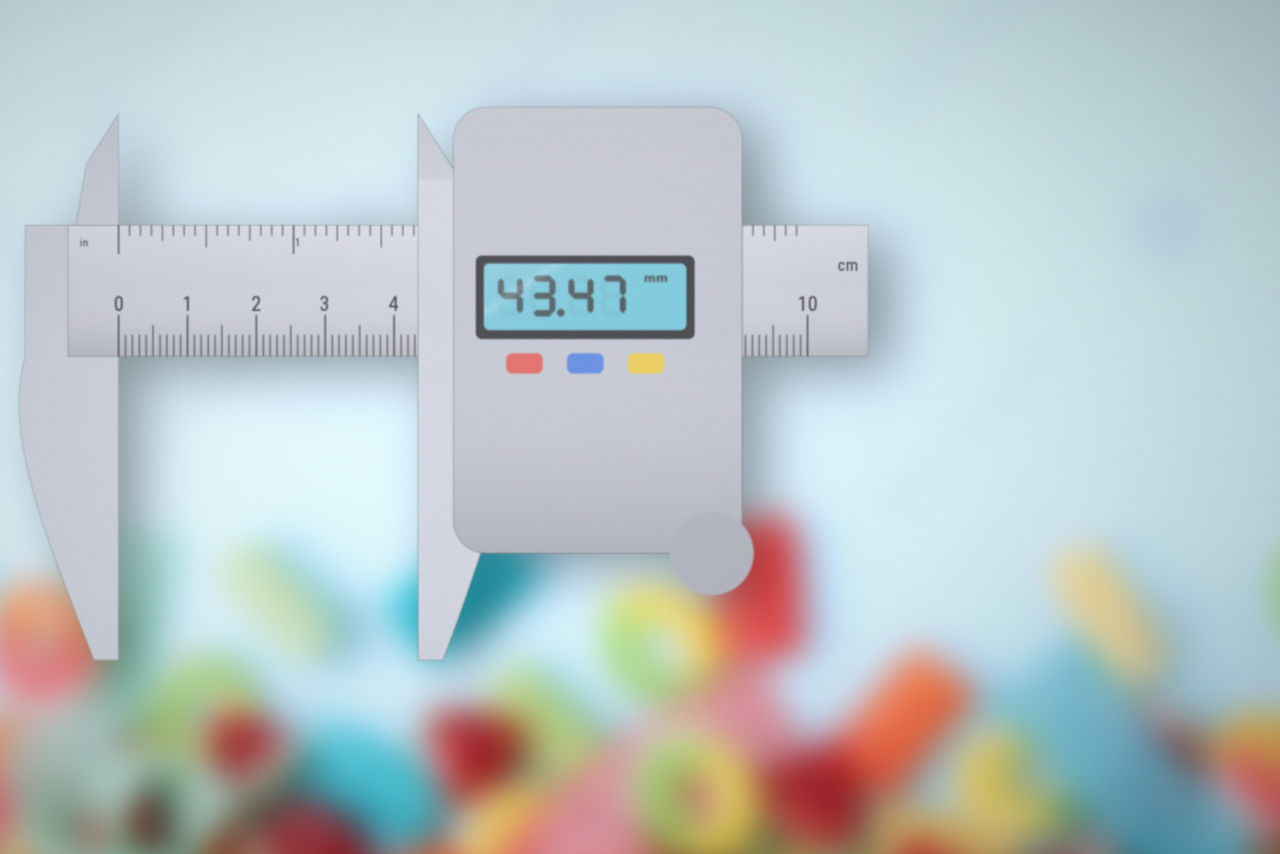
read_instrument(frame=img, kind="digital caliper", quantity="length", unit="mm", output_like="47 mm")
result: 43.47 mm
